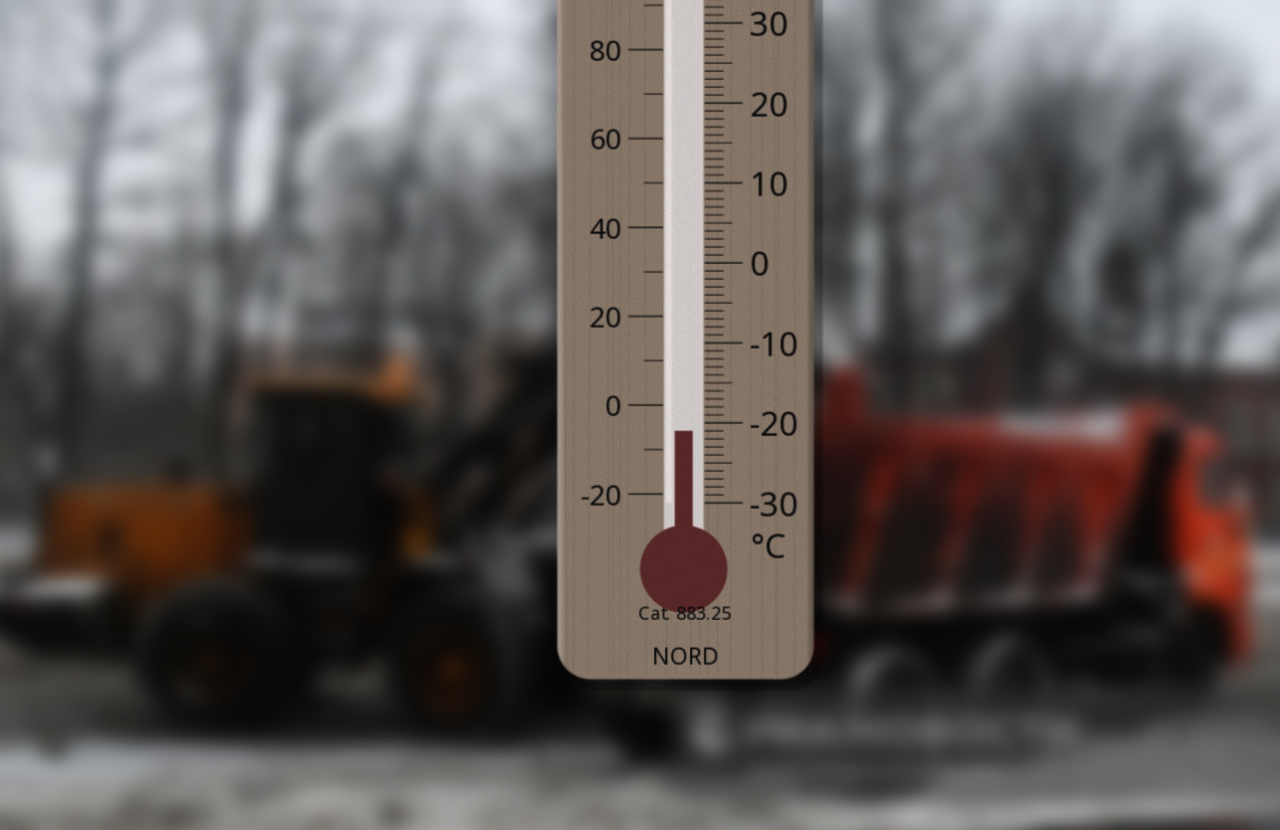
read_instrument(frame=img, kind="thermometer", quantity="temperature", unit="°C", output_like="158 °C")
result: -21 °C
